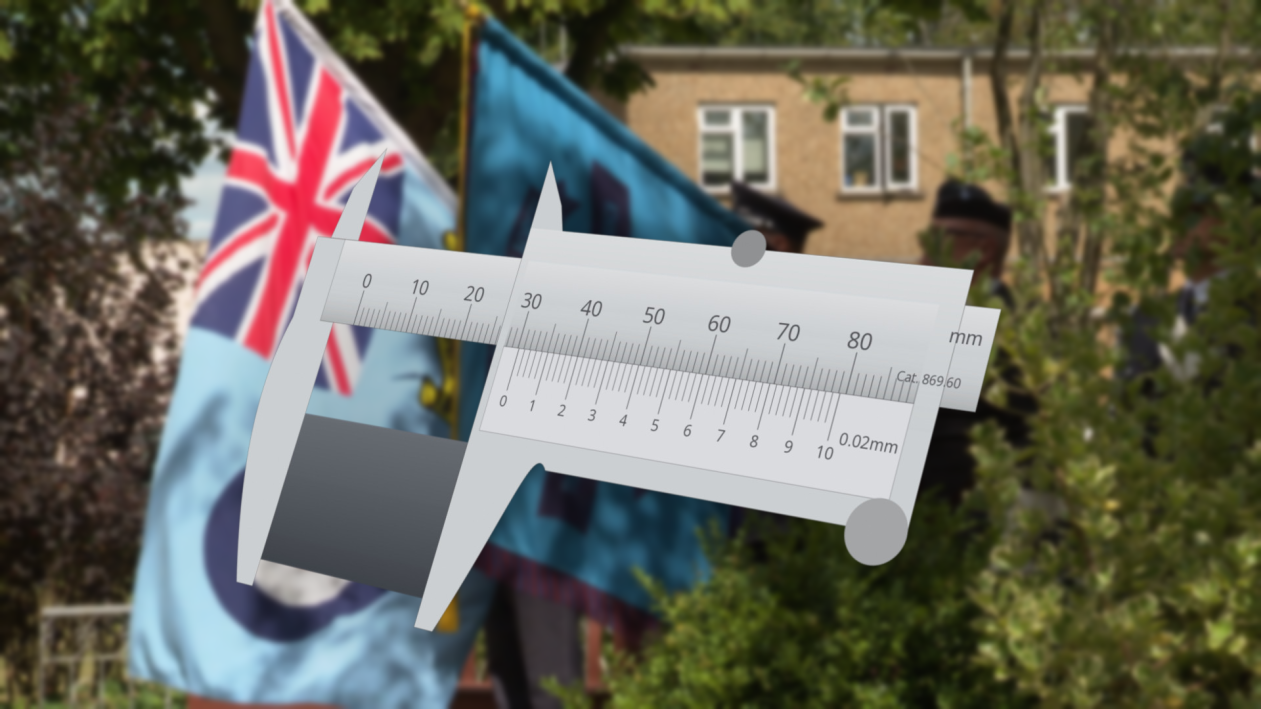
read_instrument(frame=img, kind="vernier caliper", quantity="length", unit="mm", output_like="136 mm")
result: 30.2 mm
